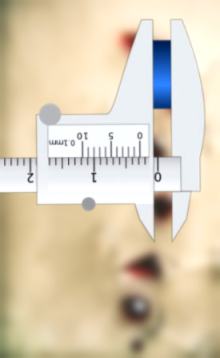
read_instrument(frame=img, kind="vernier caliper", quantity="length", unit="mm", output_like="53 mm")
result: 2.8 mm
